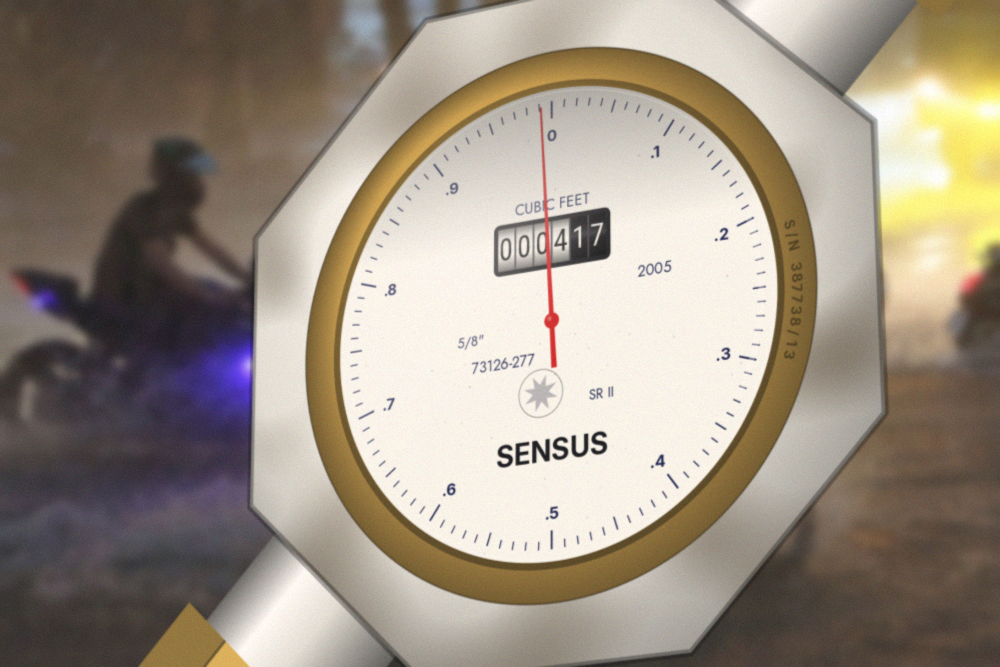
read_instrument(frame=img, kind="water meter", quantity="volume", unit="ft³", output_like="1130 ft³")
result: 416.99 ft³
